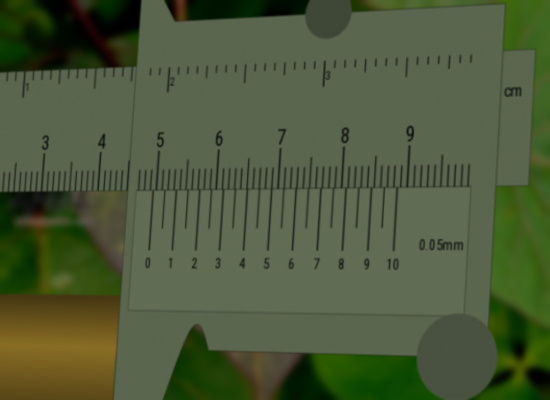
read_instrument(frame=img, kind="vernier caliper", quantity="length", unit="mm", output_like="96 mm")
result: 49.5 mm
